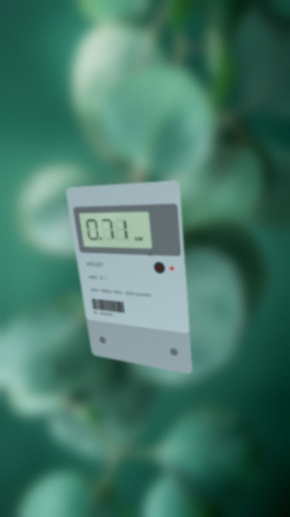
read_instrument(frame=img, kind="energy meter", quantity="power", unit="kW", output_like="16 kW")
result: 0.71 kW
